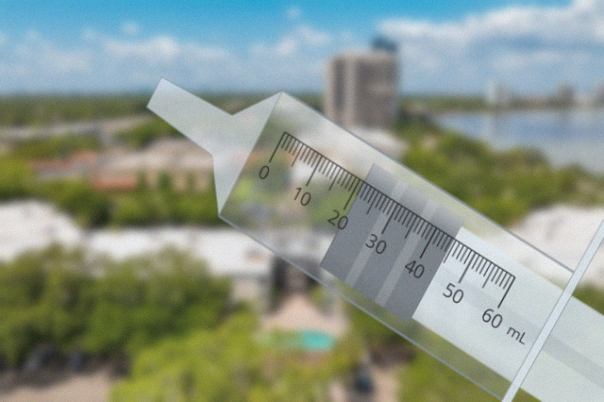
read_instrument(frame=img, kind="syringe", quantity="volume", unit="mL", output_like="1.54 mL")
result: 21 mL
